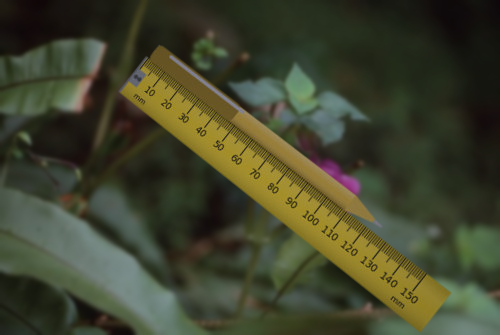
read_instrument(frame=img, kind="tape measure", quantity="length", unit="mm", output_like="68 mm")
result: 125 mm
